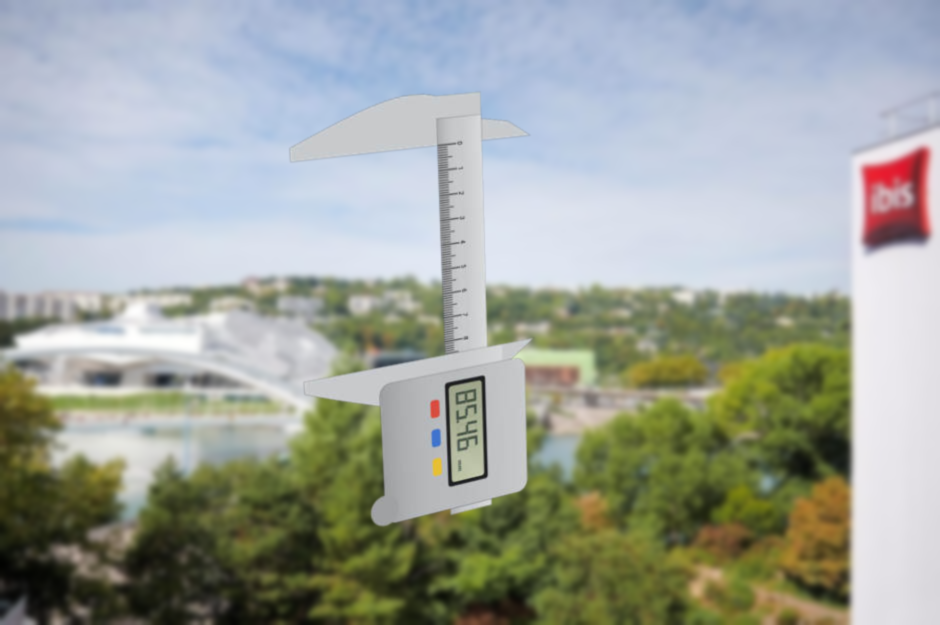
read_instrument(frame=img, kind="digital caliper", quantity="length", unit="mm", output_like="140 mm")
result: 85.46 mm
